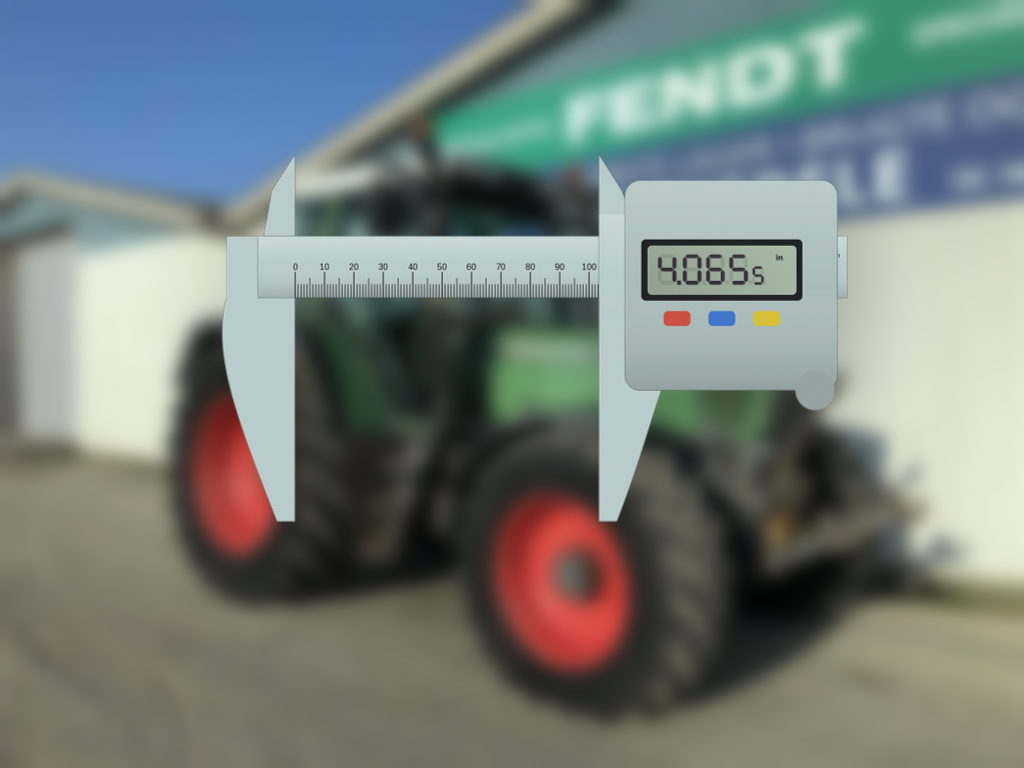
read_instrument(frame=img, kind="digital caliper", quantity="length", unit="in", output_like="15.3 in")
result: 4.0655 in
